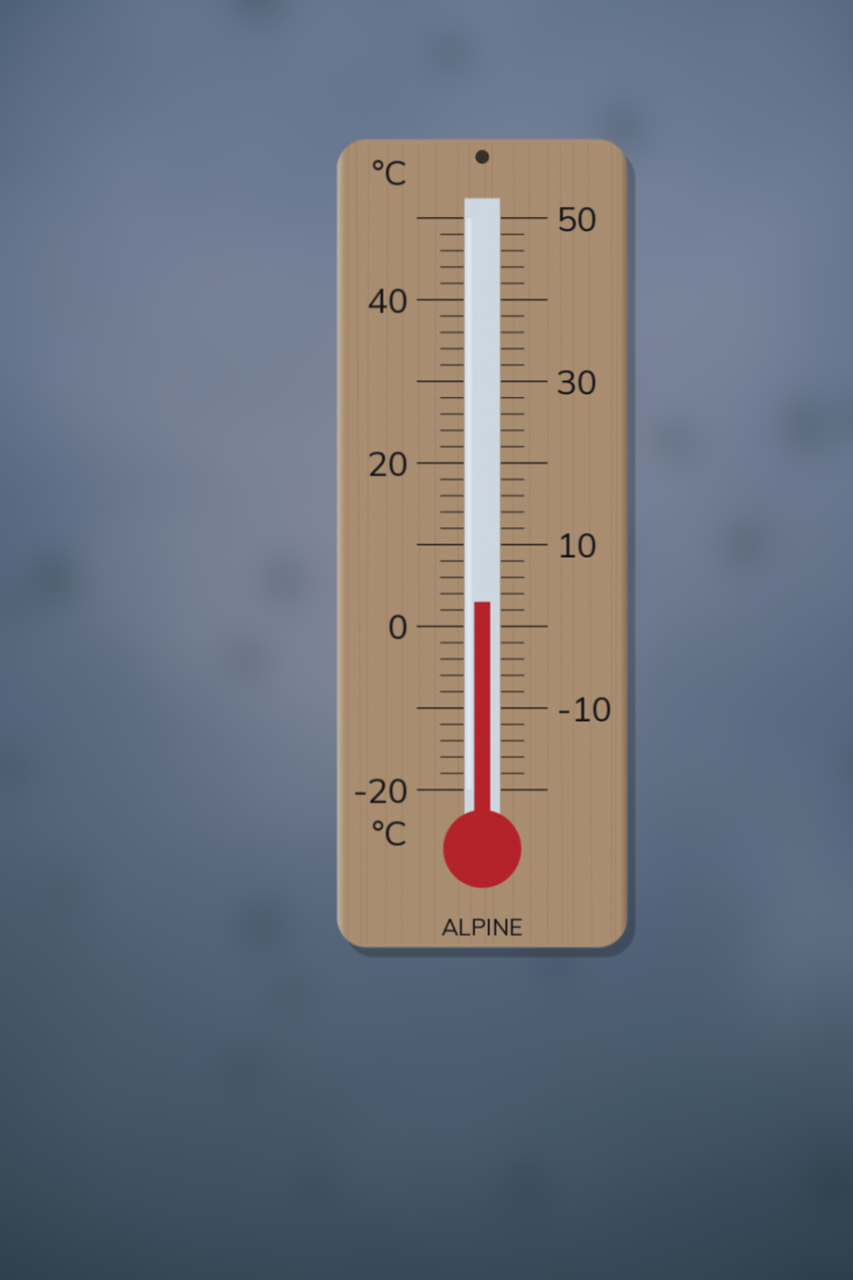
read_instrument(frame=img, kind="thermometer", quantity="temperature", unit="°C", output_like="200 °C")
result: 3 °C
